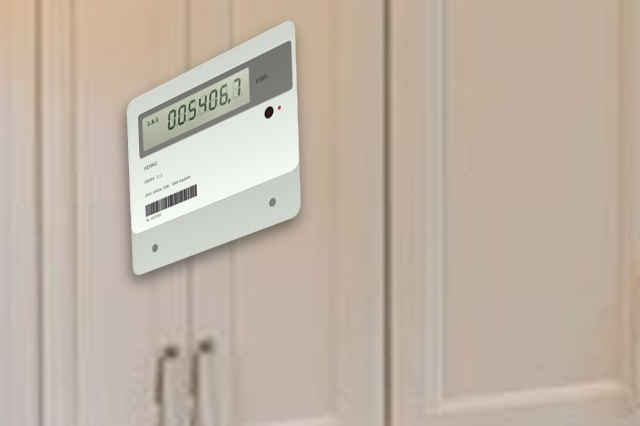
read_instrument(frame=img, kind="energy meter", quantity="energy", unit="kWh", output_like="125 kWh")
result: 5406.7 kWh
